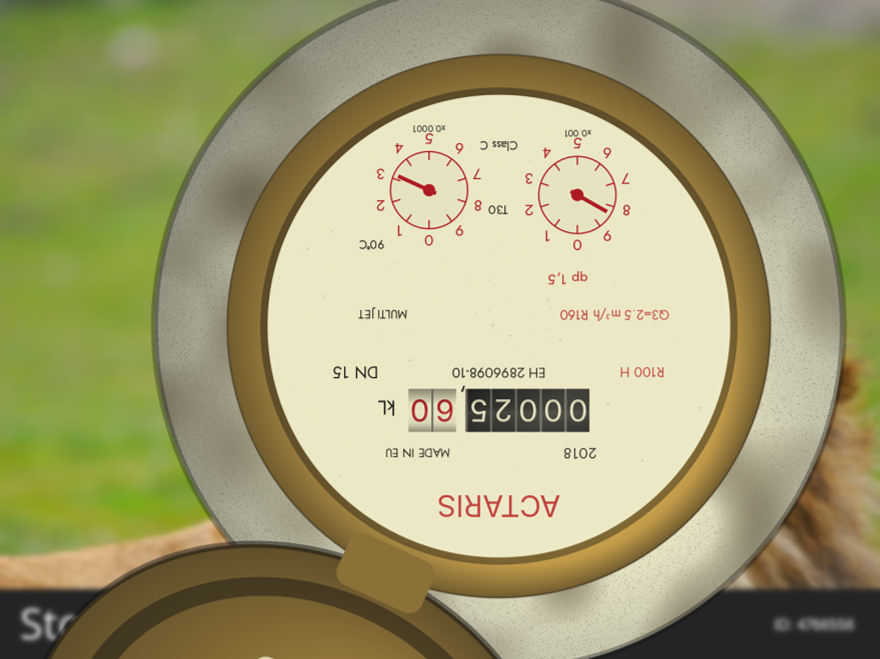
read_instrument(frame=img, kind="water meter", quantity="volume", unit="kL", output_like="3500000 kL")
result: 25.6083 kL
